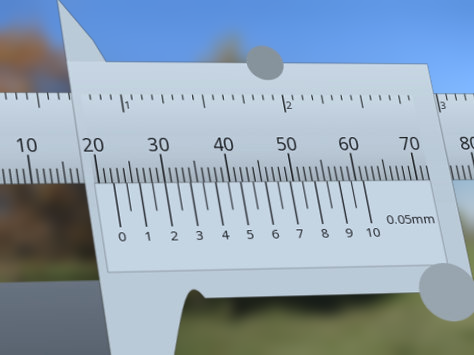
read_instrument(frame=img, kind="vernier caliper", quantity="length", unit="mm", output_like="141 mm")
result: 22.2 mm
